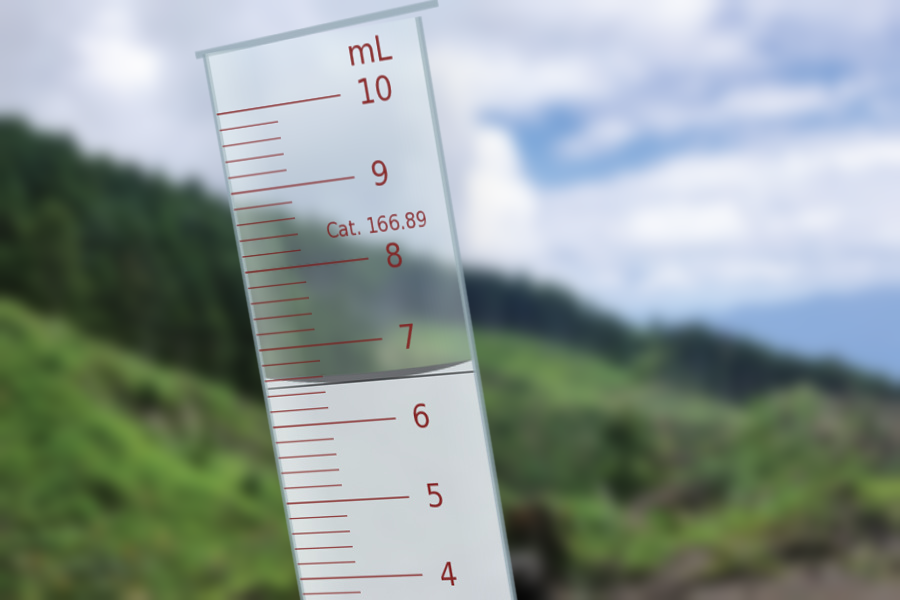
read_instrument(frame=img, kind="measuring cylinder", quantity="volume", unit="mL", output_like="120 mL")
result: 6.5 mL
